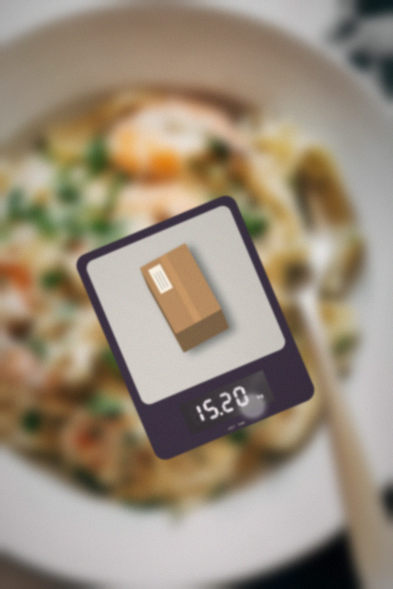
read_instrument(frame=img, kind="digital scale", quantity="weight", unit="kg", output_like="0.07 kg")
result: 15.20 kg
